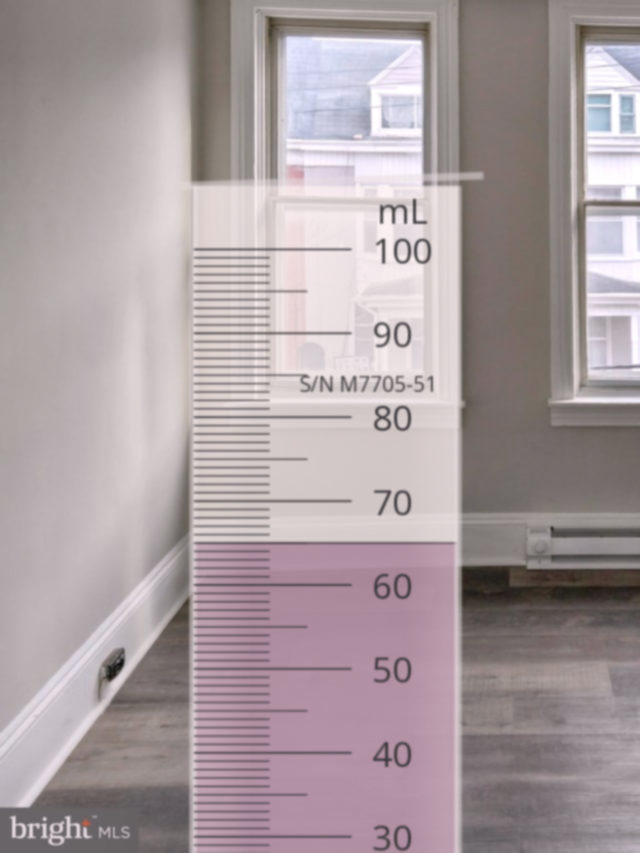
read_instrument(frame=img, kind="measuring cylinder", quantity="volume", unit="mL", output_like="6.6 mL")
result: 65 mL
